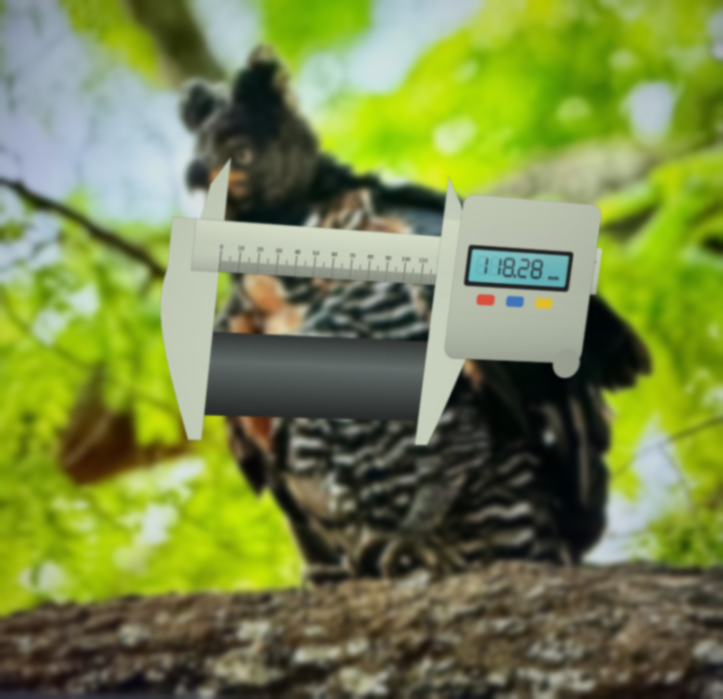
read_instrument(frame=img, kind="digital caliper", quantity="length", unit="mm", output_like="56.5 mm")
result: 118.28 mm
